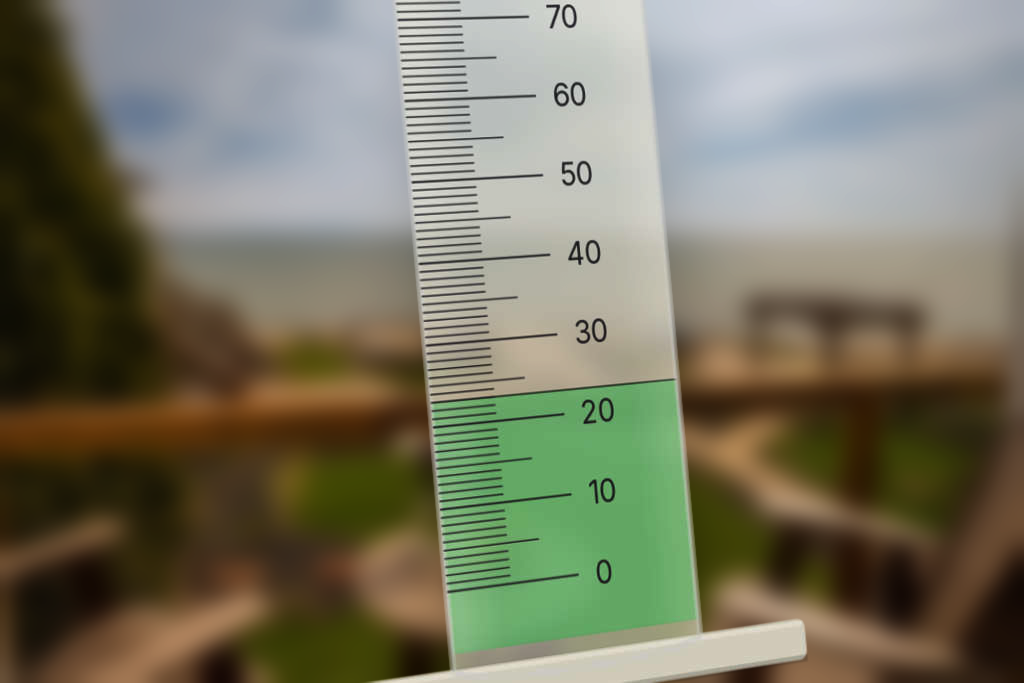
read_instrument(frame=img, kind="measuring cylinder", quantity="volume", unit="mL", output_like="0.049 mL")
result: 23 mL
